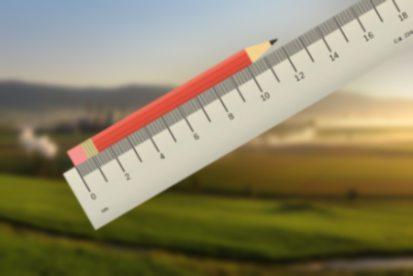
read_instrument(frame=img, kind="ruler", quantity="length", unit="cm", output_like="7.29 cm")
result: 12 cm
